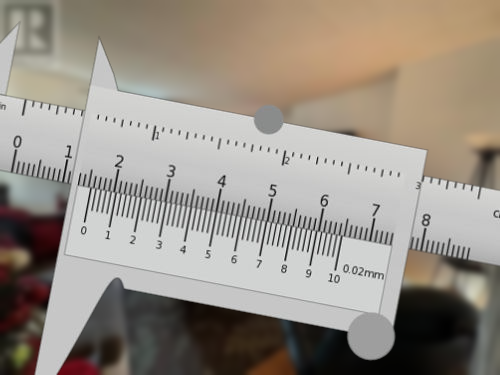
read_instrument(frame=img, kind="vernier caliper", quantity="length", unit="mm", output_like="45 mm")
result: 15.5 mm
